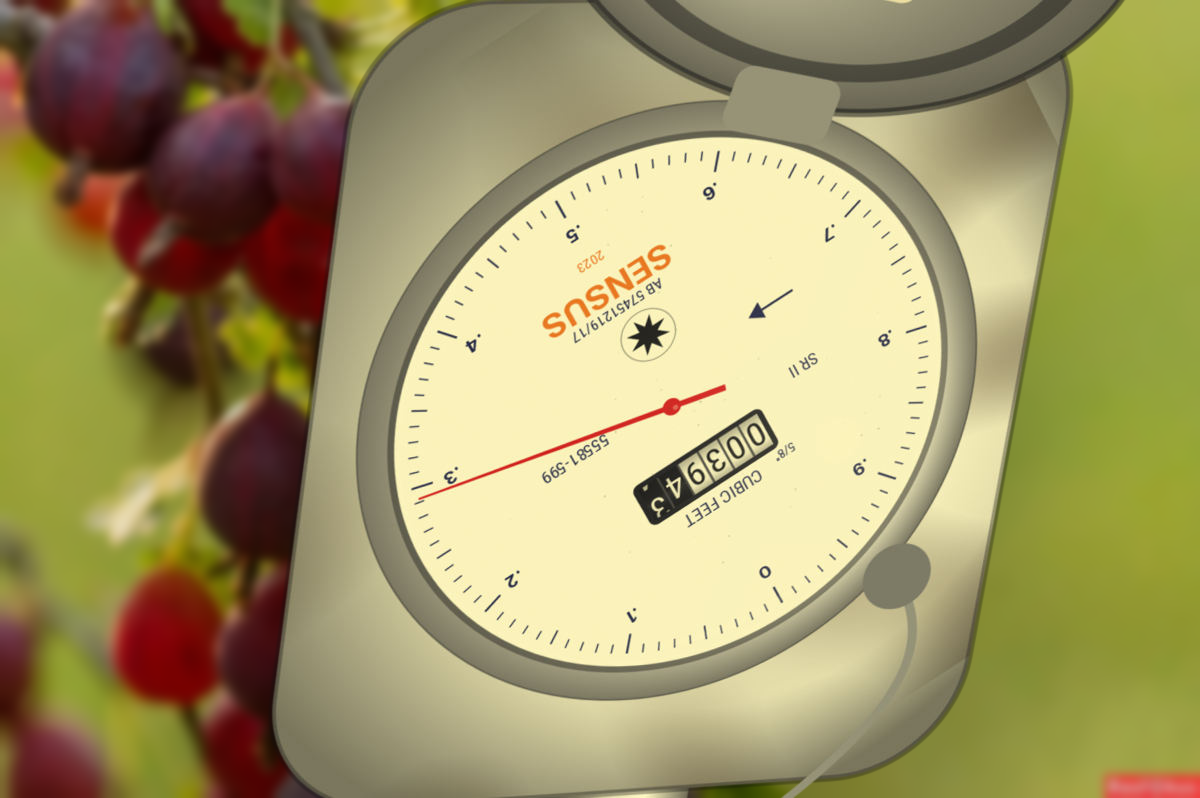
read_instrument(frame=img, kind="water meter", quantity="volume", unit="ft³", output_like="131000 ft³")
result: 3943.29 ft³
